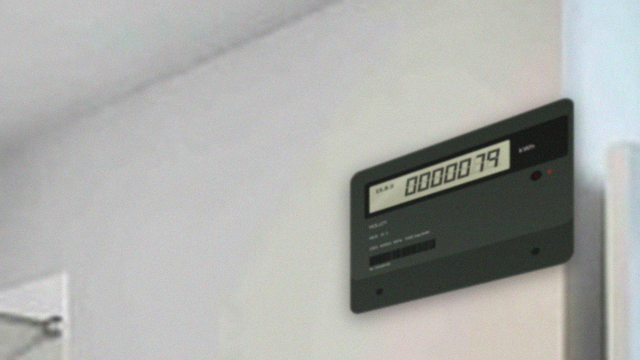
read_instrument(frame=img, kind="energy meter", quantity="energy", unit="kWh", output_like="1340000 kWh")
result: 79 kWh
